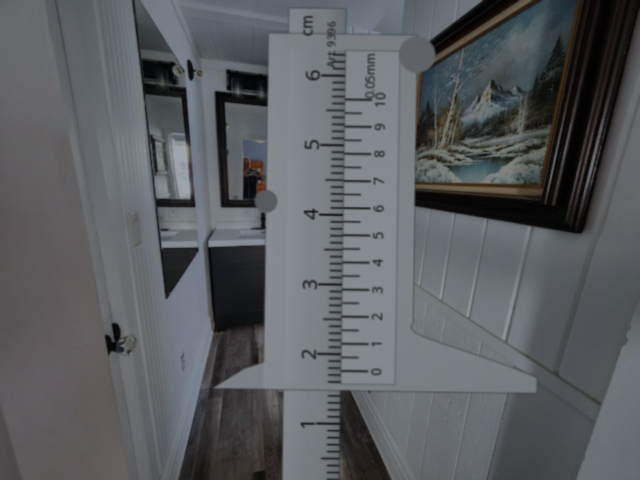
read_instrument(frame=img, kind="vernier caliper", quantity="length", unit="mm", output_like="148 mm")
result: 17.6 mm
